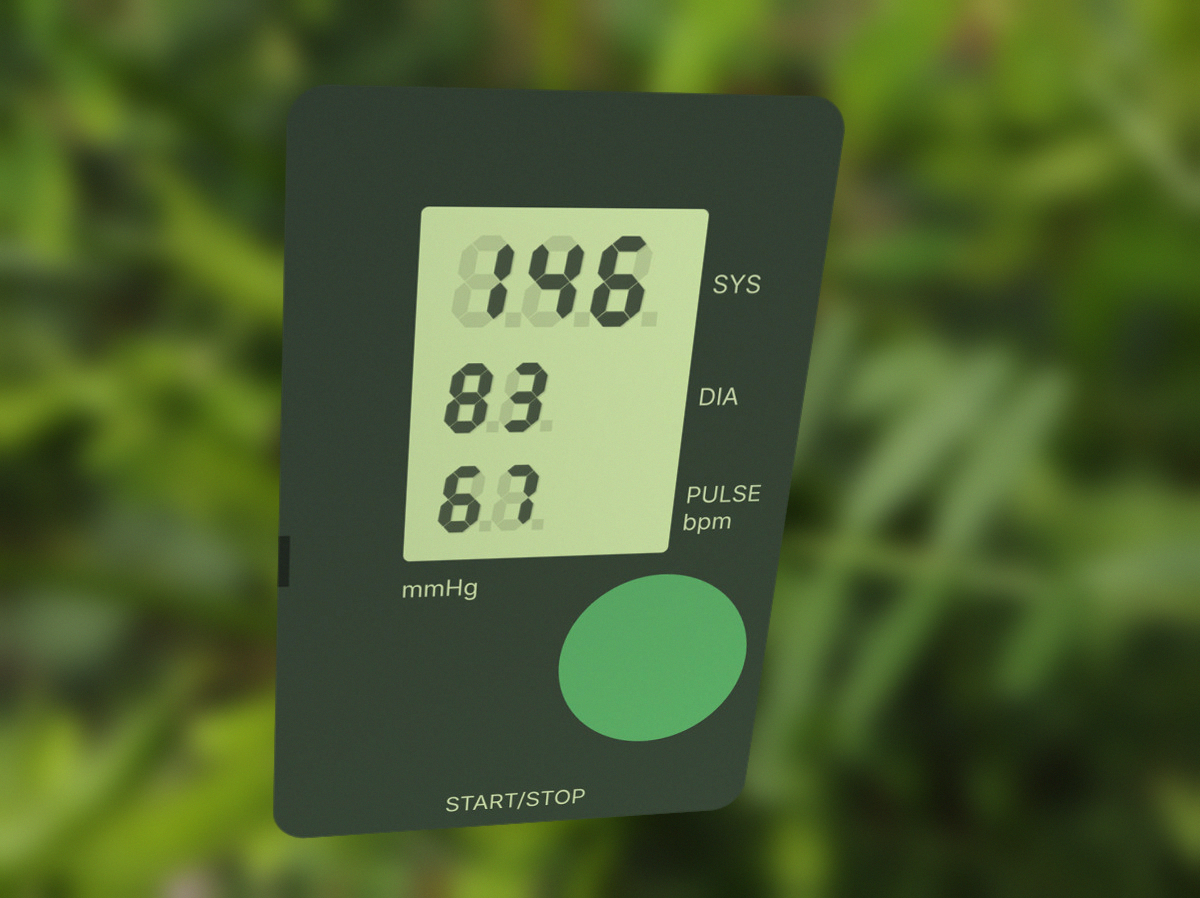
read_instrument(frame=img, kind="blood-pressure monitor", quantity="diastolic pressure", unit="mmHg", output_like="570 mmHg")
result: 83 mmHg
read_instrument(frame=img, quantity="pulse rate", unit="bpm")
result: 67 bpm
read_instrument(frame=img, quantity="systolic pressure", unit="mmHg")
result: 146 mmHg
